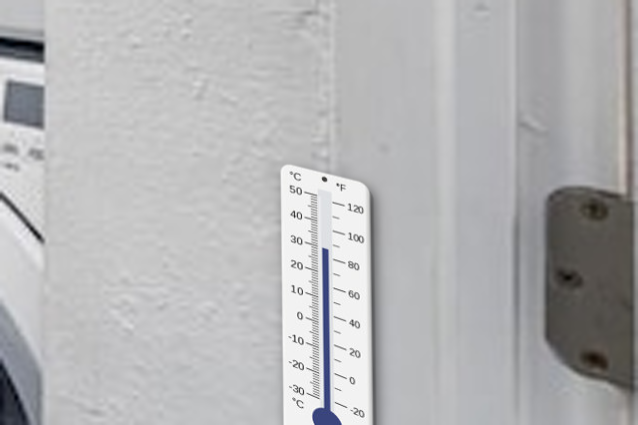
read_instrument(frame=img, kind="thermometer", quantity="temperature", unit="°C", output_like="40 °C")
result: 30 °C
